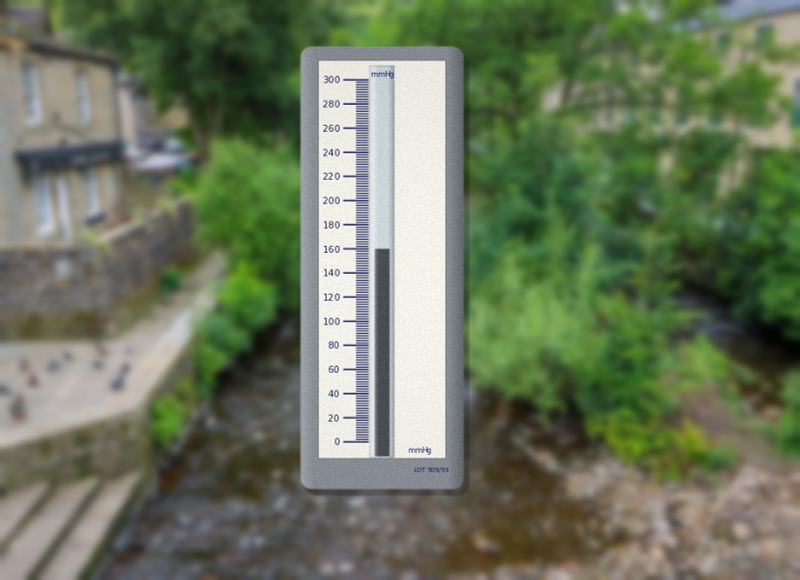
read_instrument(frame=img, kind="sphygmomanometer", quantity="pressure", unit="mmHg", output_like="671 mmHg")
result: 160 mmHg
